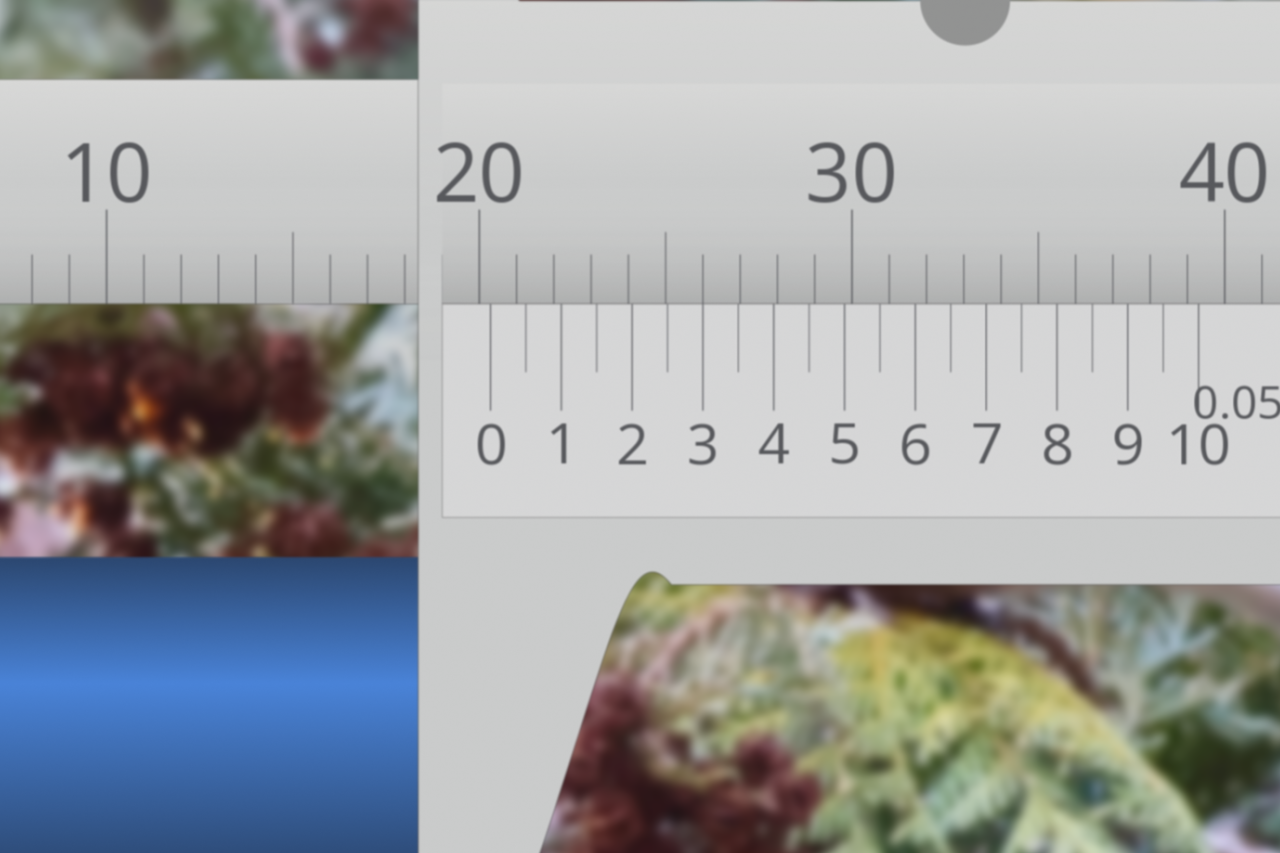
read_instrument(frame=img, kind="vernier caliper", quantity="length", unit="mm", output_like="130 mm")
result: 20.30 mm
